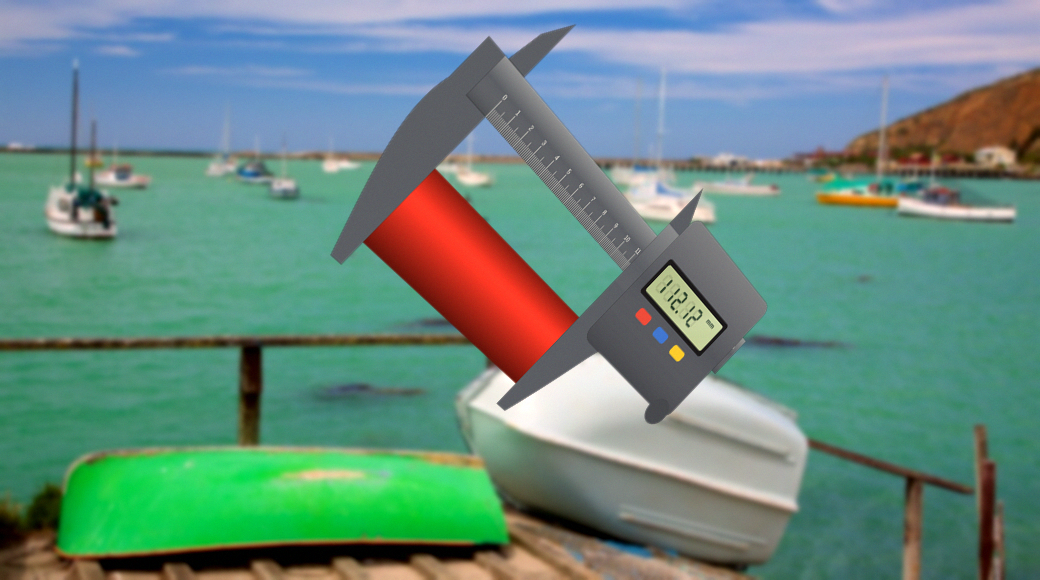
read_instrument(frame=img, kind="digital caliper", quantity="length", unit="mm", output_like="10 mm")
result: 112.12 mm
